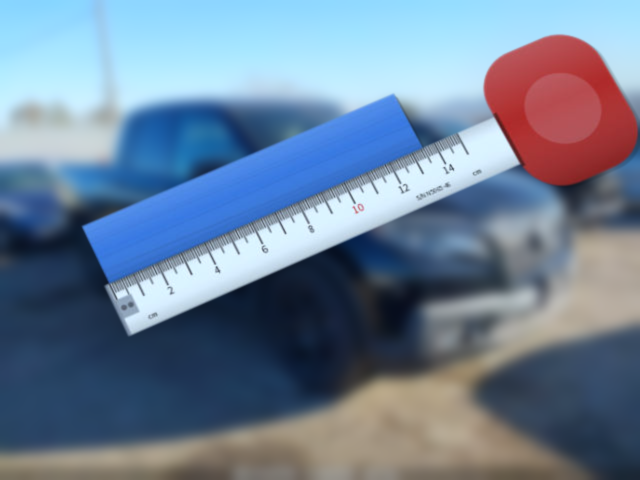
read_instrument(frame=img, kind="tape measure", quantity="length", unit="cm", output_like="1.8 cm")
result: 13.5 cm
